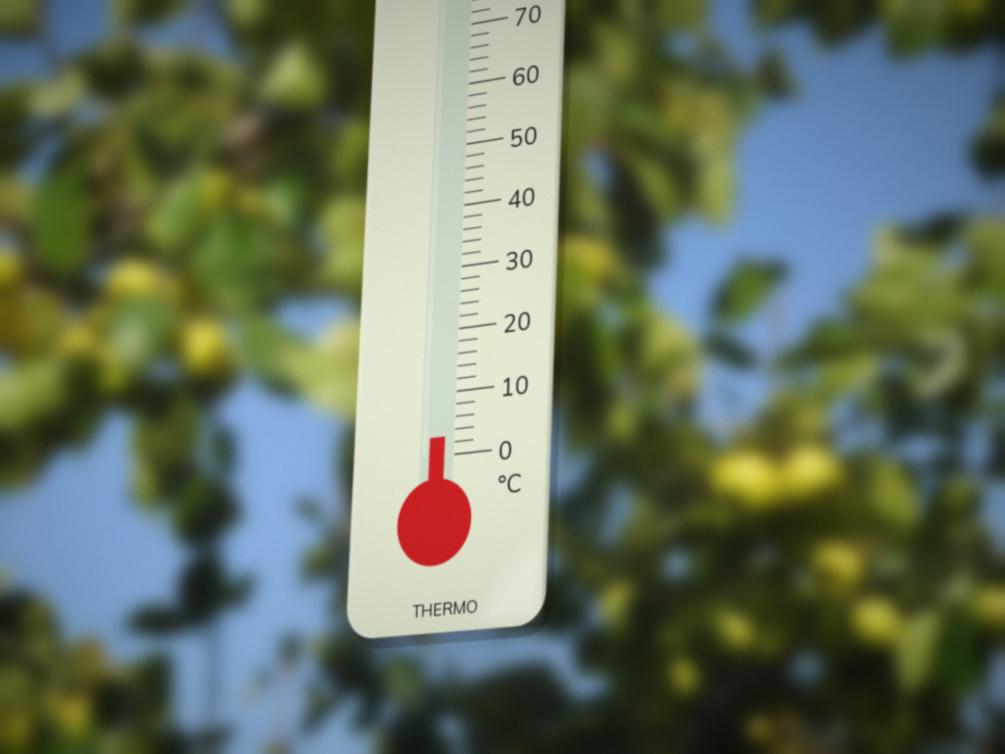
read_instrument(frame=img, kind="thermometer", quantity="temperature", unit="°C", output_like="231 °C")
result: 3 °C
